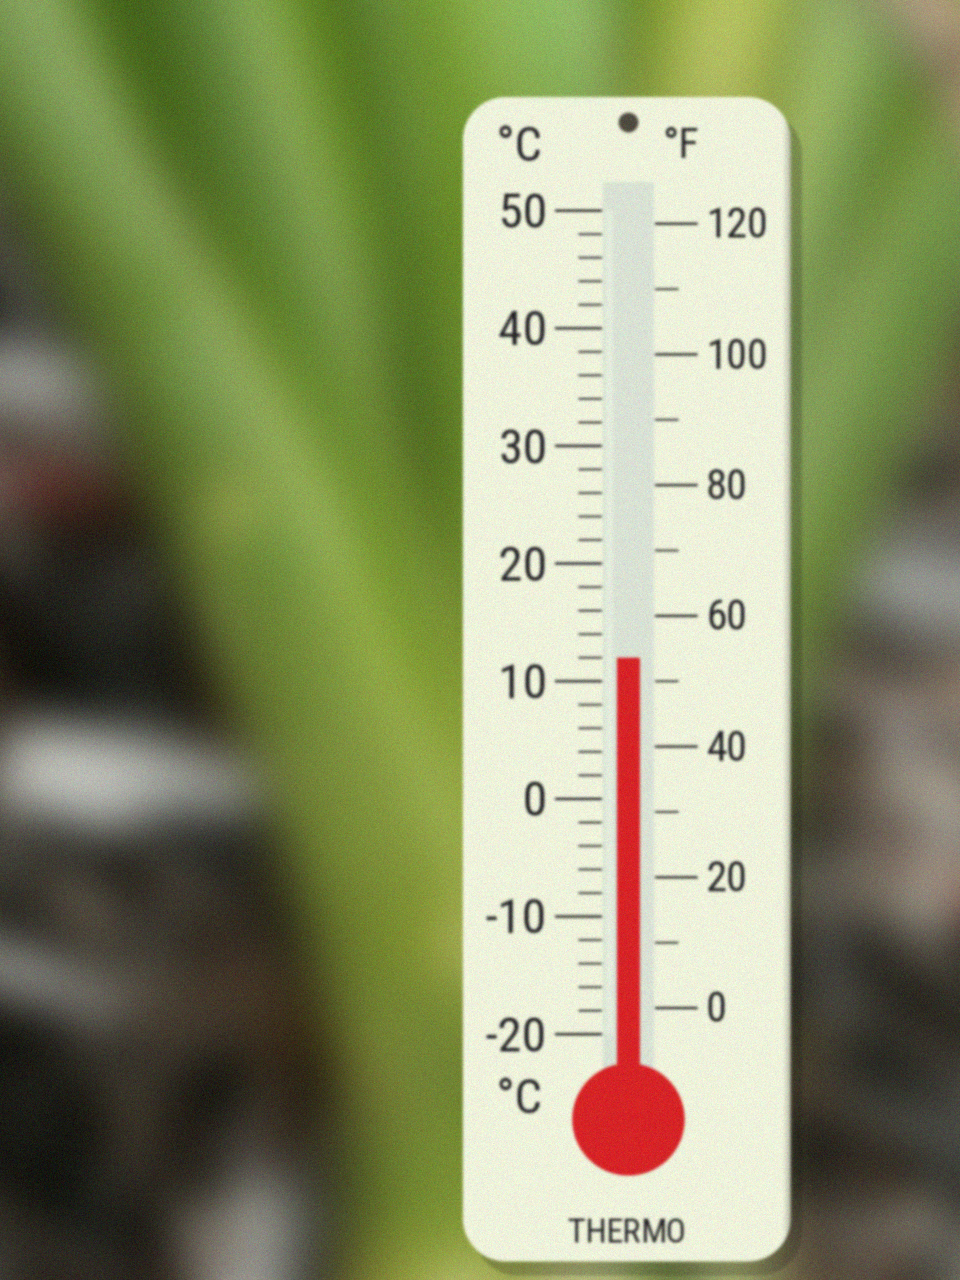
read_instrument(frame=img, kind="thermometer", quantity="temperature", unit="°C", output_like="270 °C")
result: 12 °C
